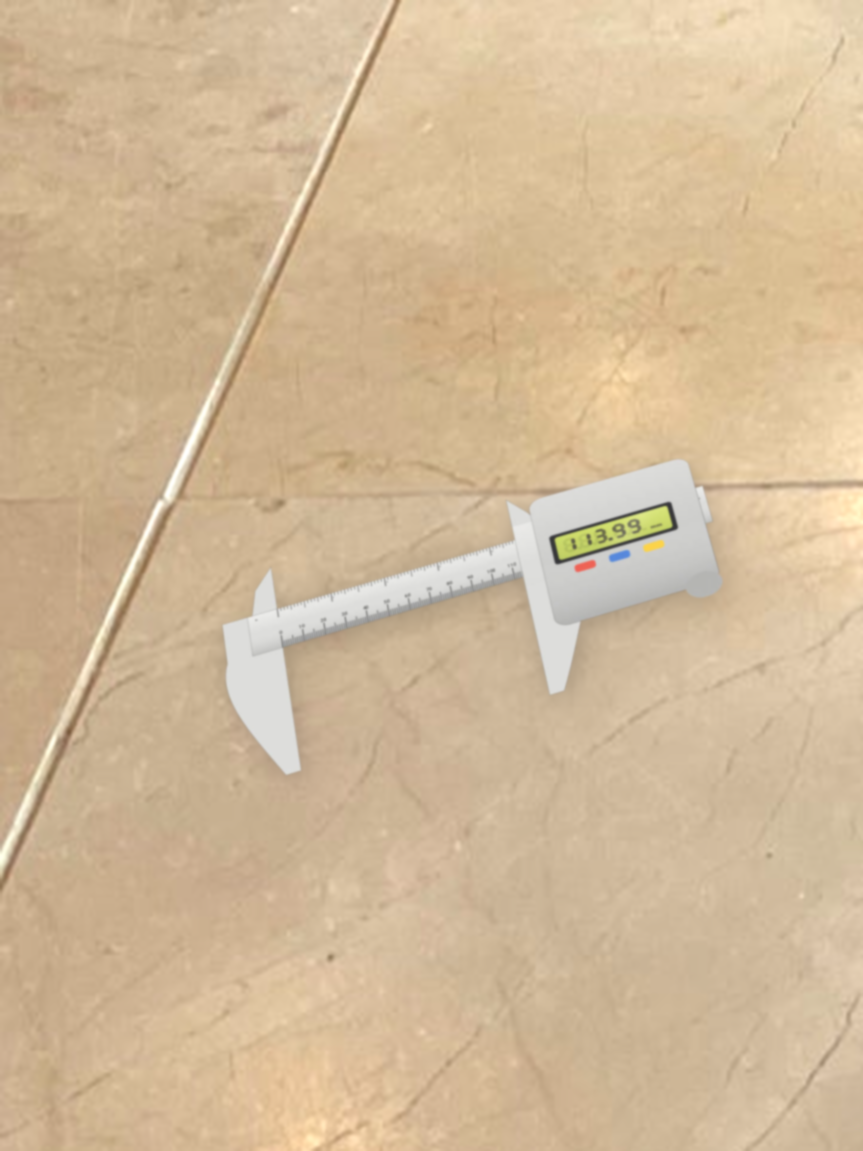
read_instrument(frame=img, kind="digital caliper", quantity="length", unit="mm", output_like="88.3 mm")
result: 113.99 mm
